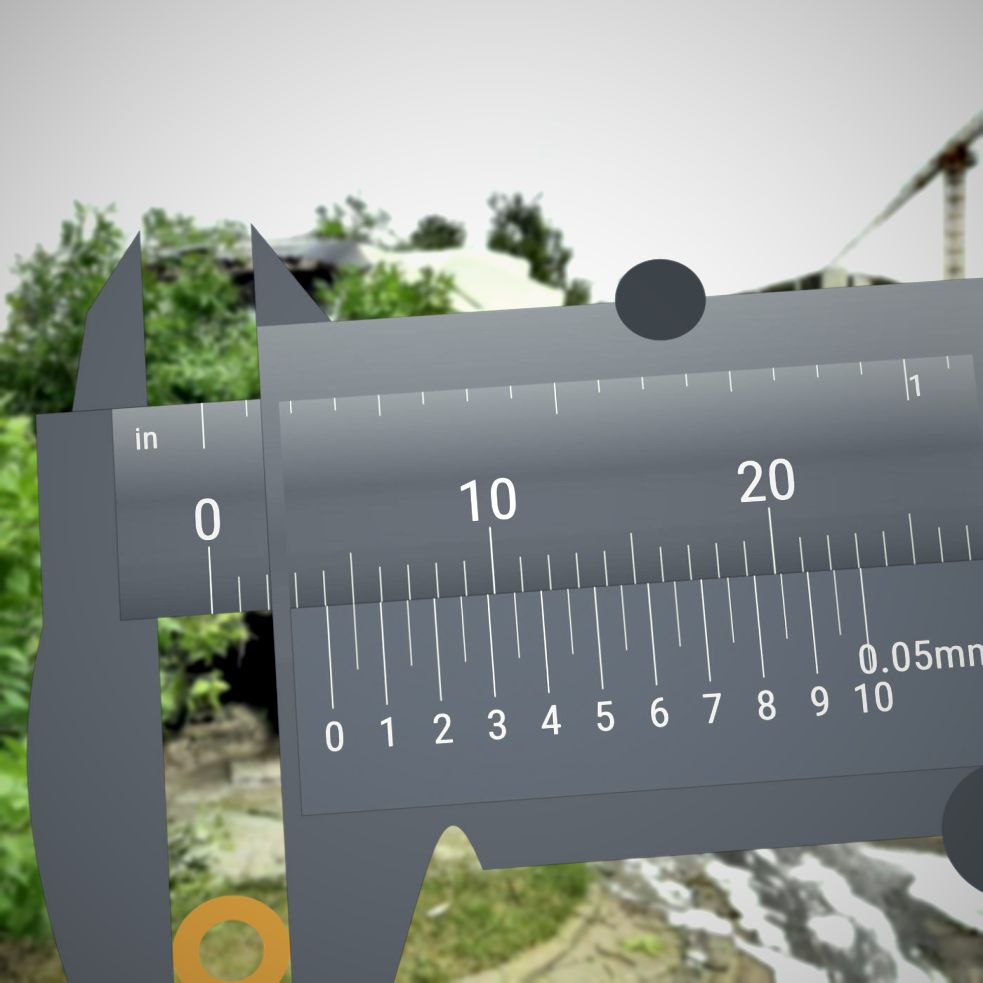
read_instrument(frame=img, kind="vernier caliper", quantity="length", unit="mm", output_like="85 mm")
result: 4.05 mm
